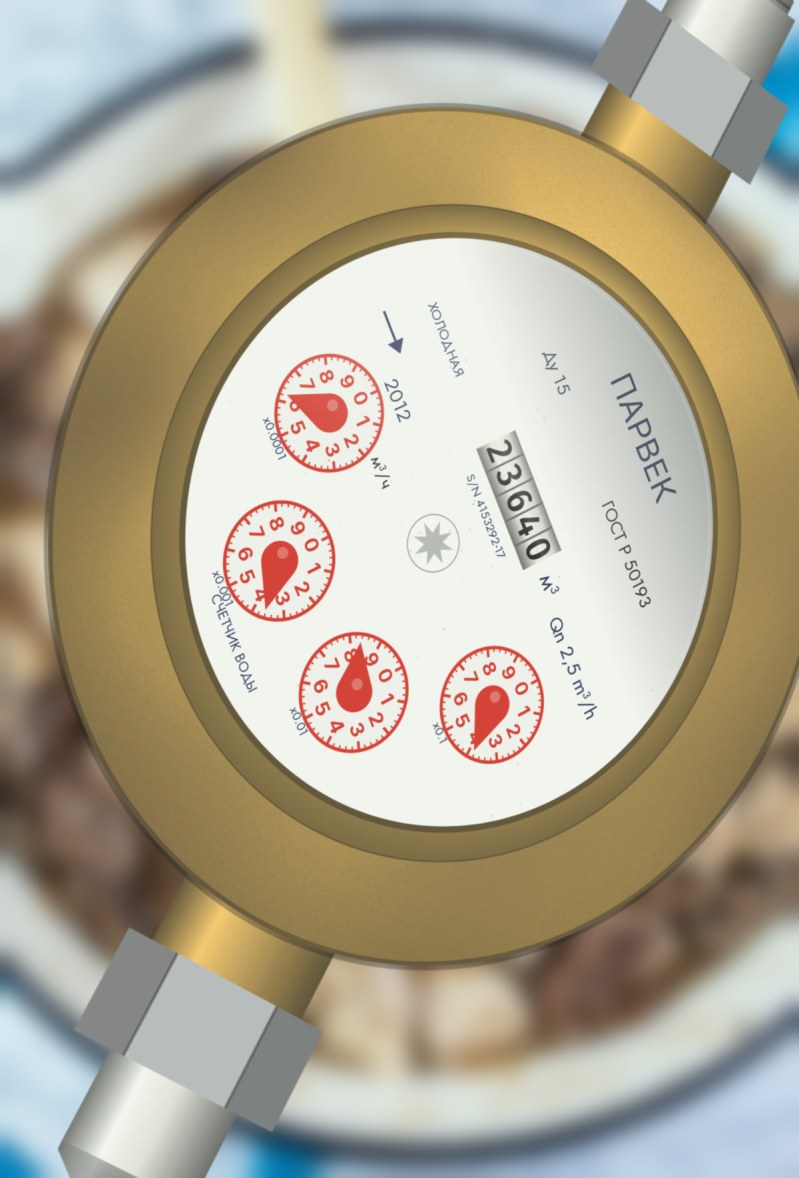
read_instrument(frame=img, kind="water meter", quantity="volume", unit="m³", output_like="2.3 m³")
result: 23640.3836 m³
